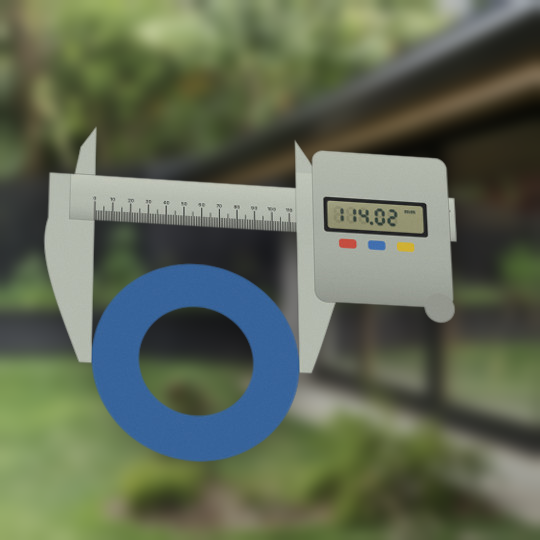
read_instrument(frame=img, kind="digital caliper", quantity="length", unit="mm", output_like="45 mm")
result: 114.02 mm
